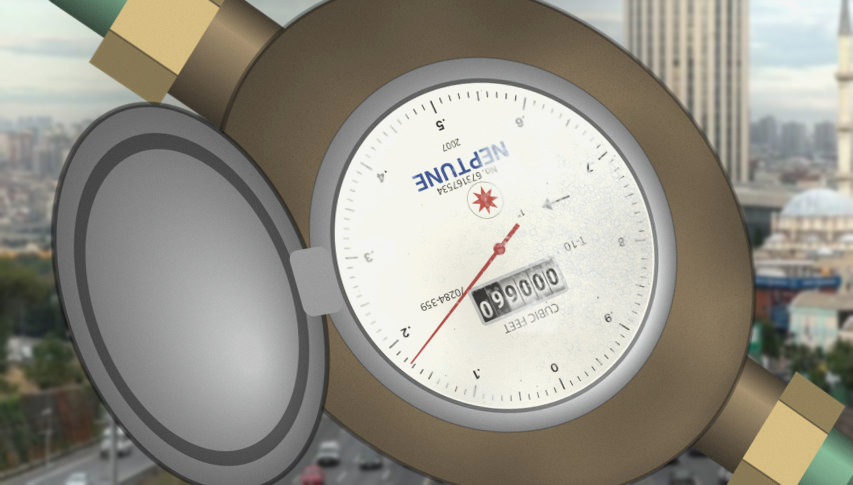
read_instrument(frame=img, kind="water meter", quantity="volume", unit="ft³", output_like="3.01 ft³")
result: 660.17 ft³
